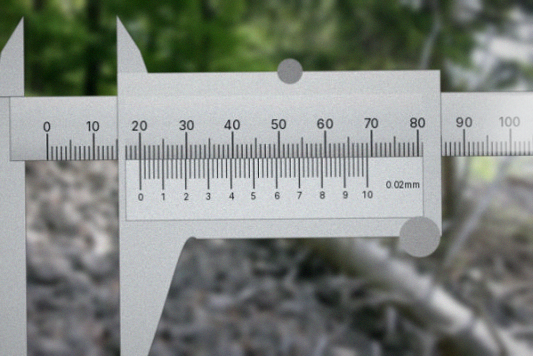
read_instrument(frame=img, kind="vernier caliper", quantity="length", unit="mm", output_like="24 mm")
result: 20.0 mm
